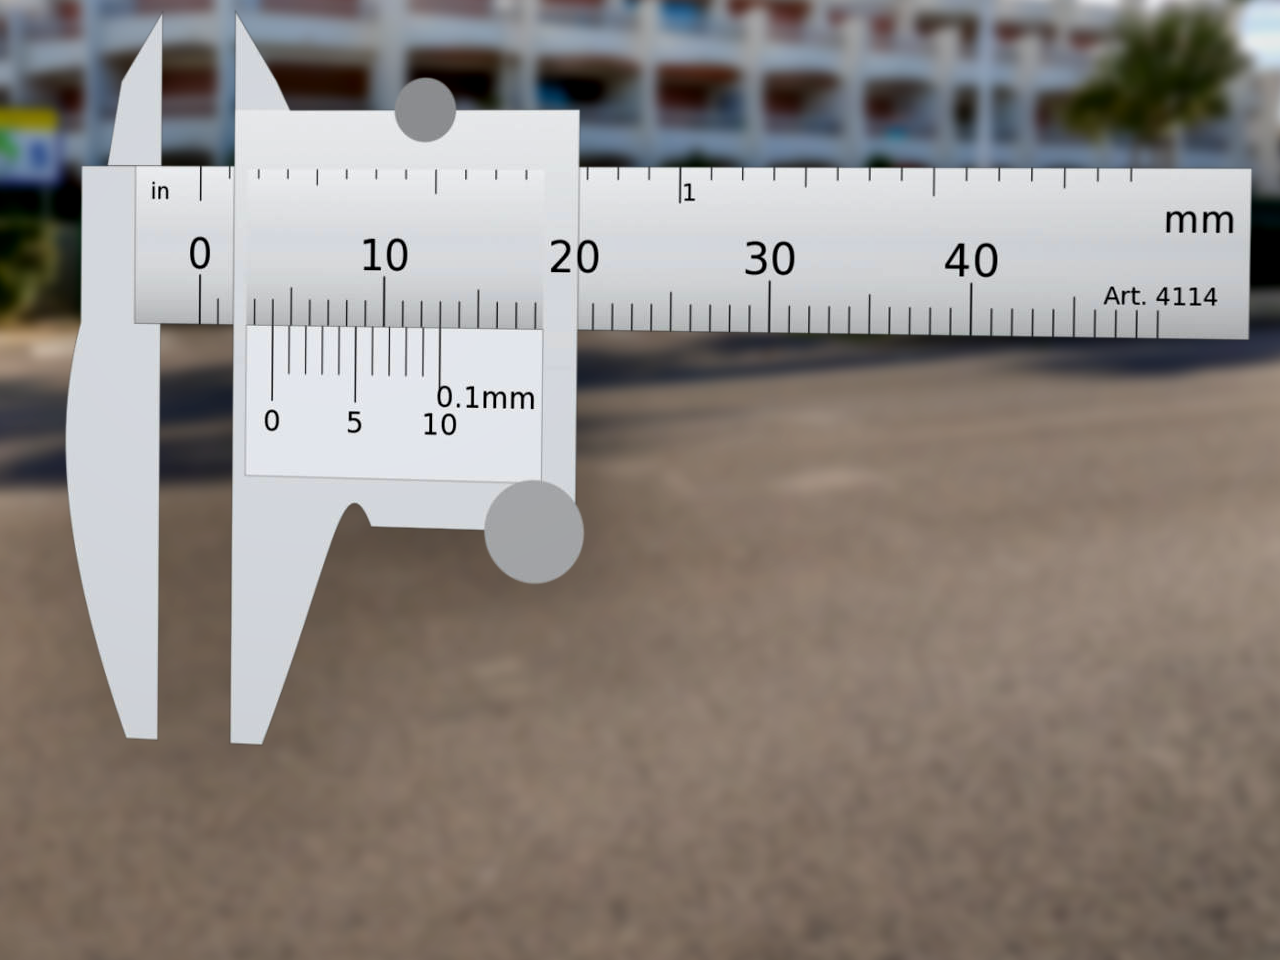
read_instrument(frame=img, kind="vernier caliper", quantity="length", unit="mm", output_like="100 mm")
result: 4.0 mm
